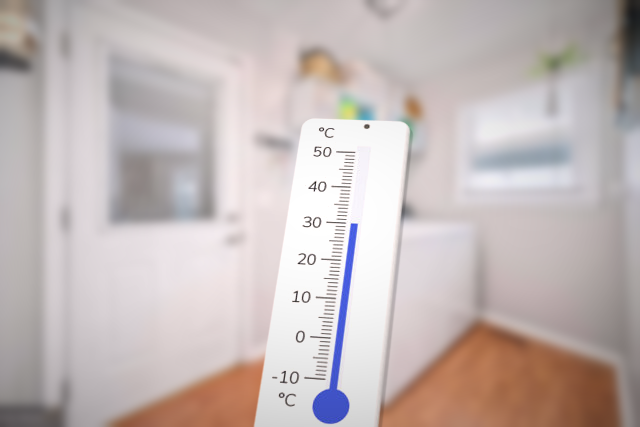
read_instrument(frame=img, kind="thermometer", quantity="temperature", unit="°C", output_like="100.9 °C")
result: 30 °C
